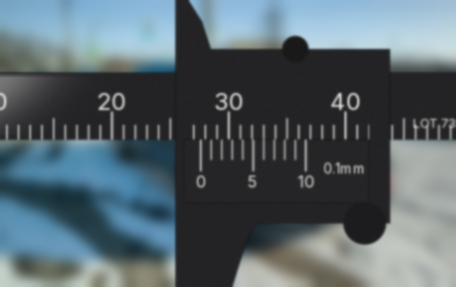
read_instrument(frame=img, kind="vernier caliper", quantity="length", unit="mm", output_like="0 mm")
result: 27.6 mm
